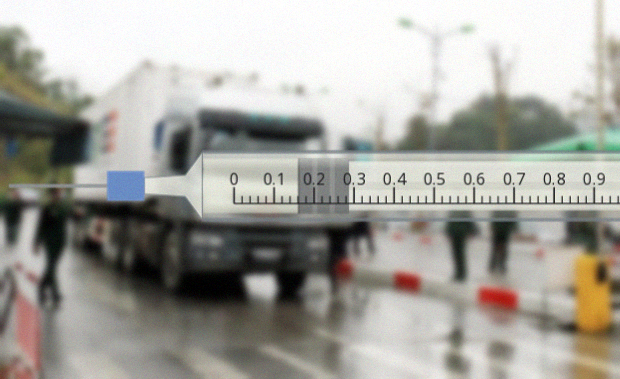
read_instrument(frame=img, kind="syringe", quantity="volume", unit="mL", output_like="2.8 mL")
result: 0.16 mL
